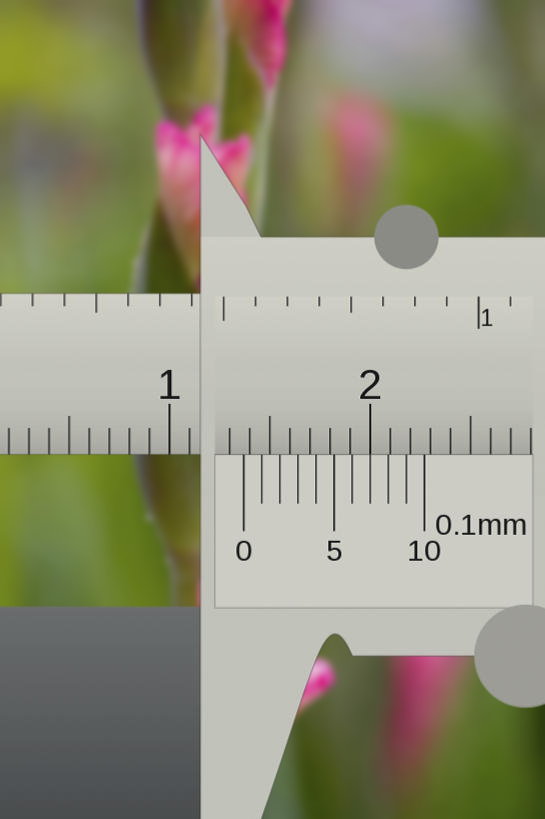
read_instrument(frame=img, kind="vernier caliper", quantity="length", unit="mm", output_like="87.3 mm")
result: 13.7 mm
